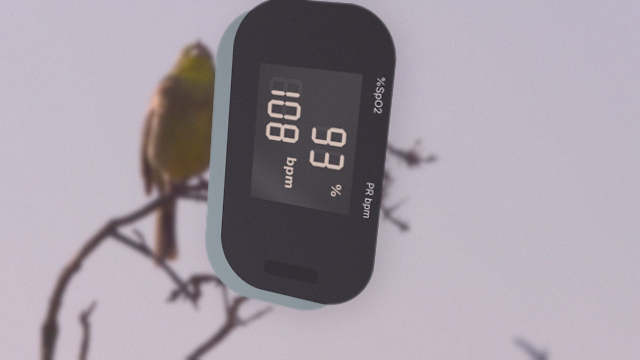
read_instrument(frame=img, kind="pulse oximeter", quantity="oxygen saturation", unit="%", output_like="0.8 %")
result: 93 %
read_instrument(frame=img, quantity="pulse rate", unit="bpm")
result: 108 bpm
